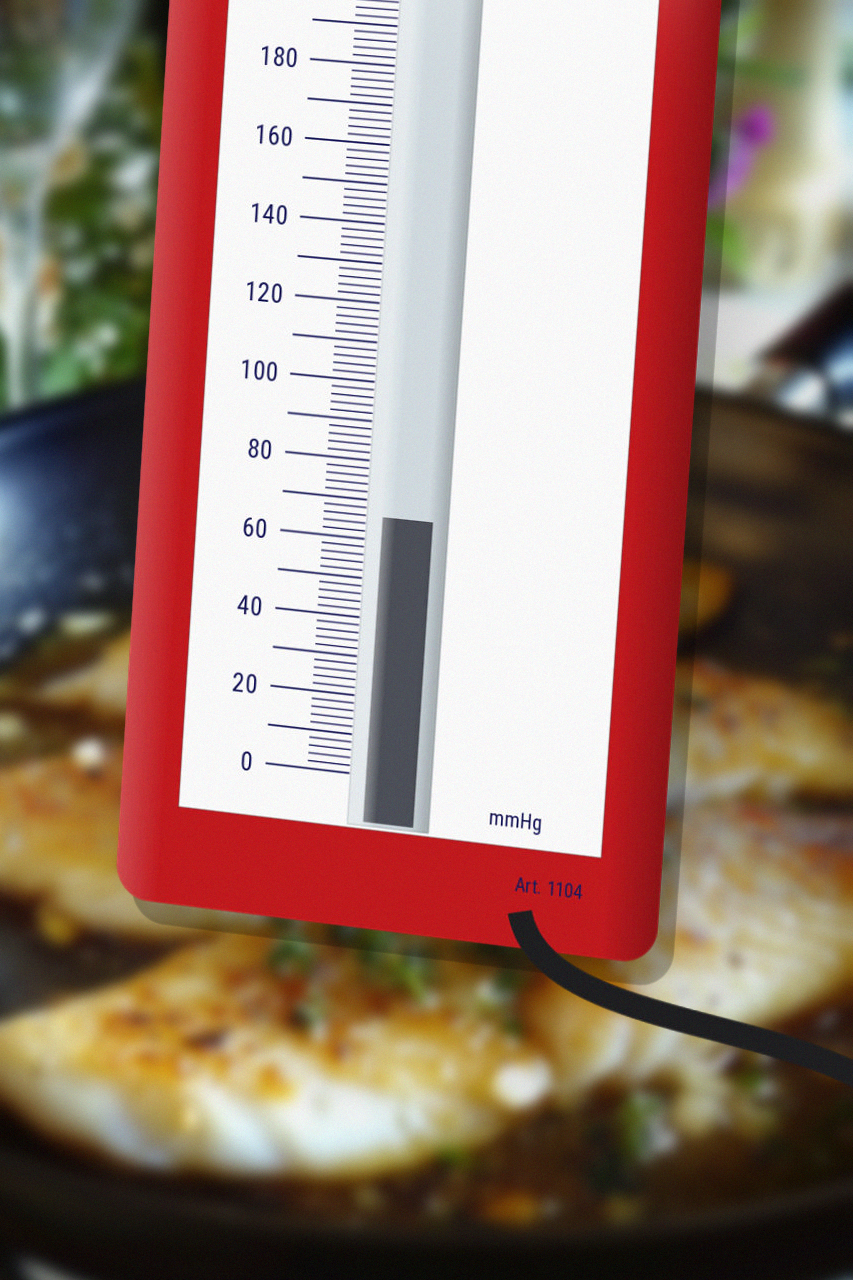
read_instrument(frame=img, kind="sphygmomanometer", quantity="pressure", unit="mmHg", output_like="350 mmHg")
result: 66 mmHg
